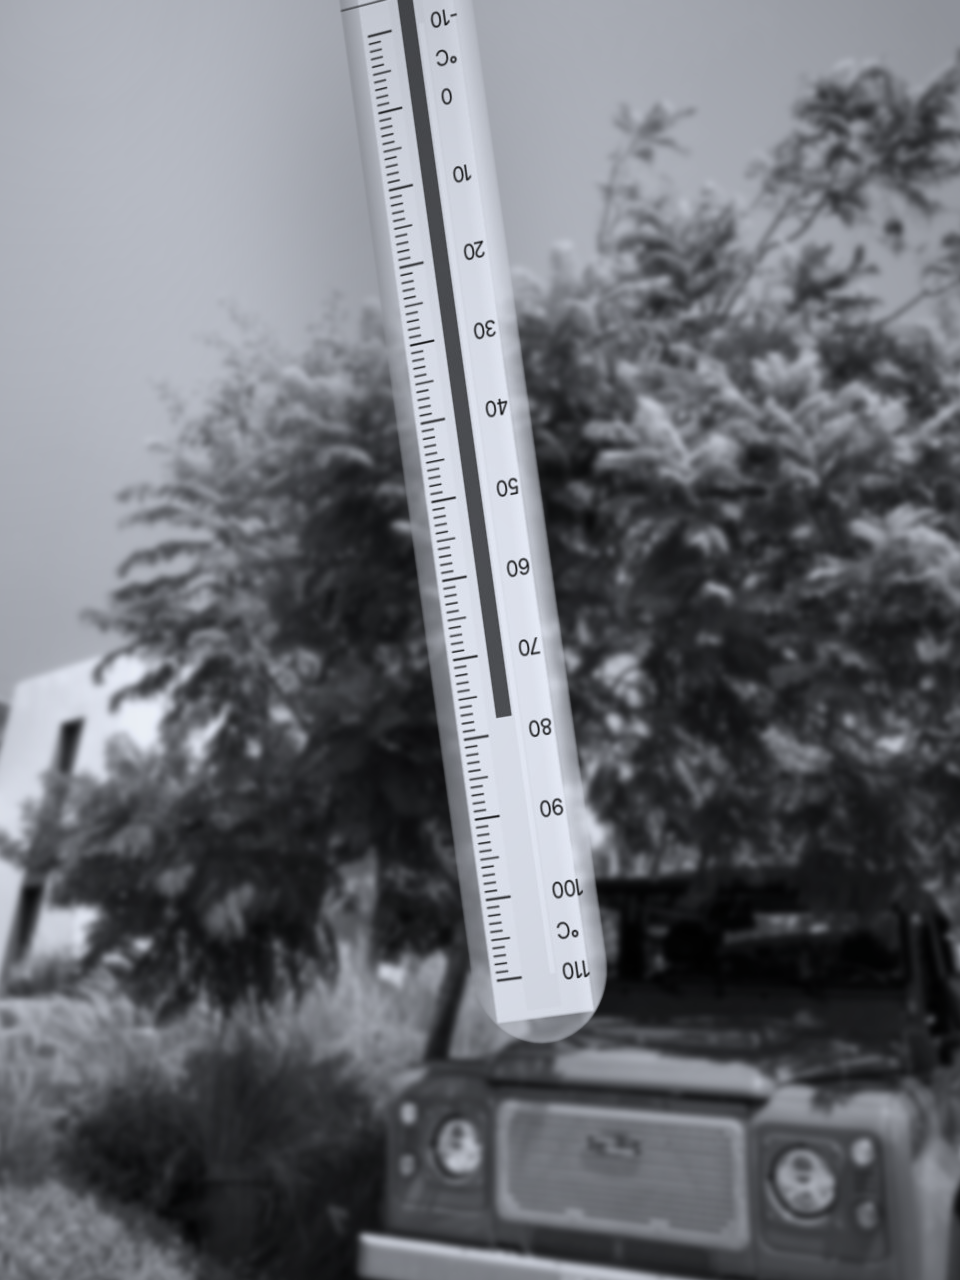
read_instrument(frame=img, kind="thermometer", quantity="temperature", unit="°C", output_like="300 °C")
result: 78 °C
